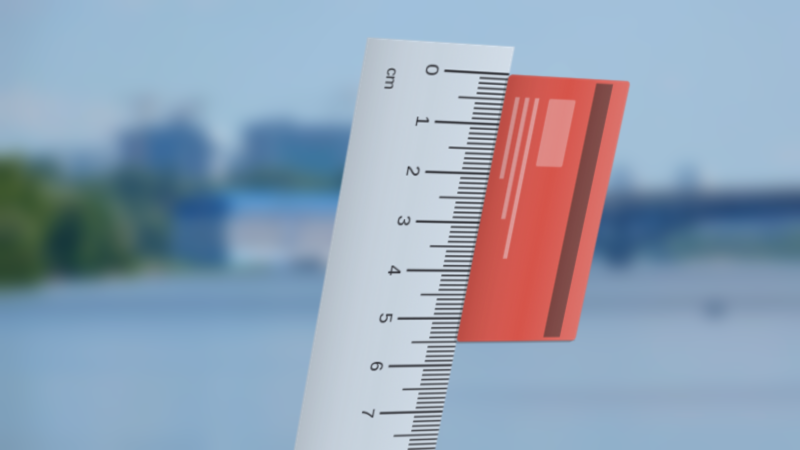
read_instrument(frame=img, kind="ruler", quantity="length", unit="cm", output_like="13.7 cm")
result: 5.5 cm
